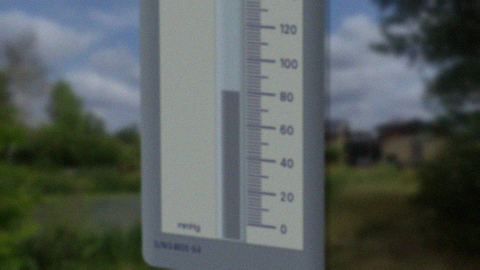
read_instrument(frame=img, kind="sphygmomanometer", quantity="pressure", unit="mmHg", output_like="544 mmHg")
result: 80 mmHg
